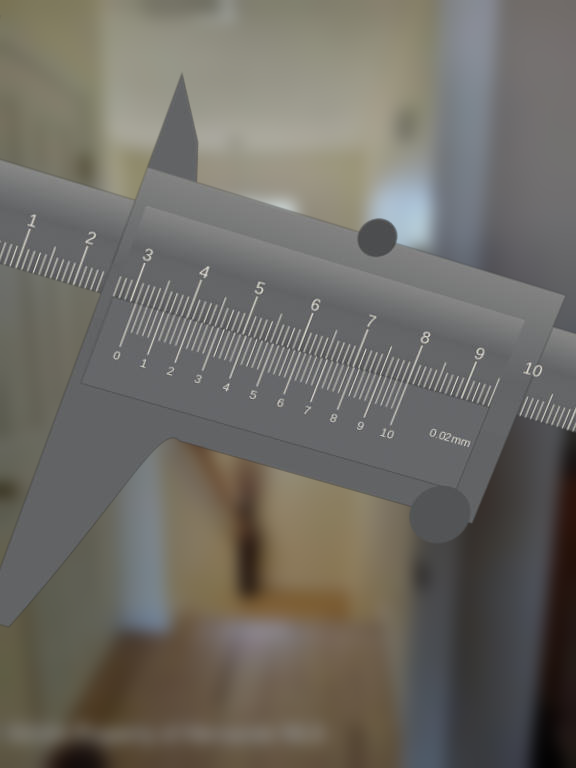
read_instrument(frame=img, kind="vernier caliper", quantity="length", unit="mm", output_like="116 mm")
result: 31.0 mm
